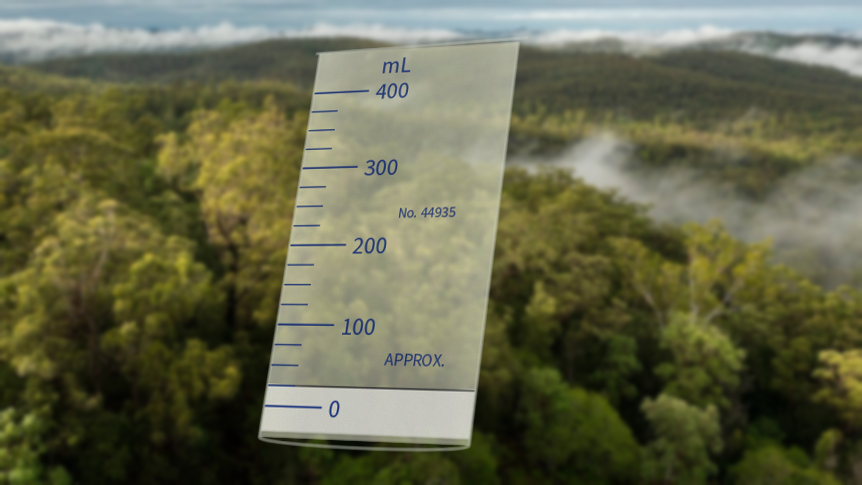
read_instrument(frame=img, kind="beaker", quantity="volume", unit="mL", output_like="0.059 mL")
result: 25 mL
